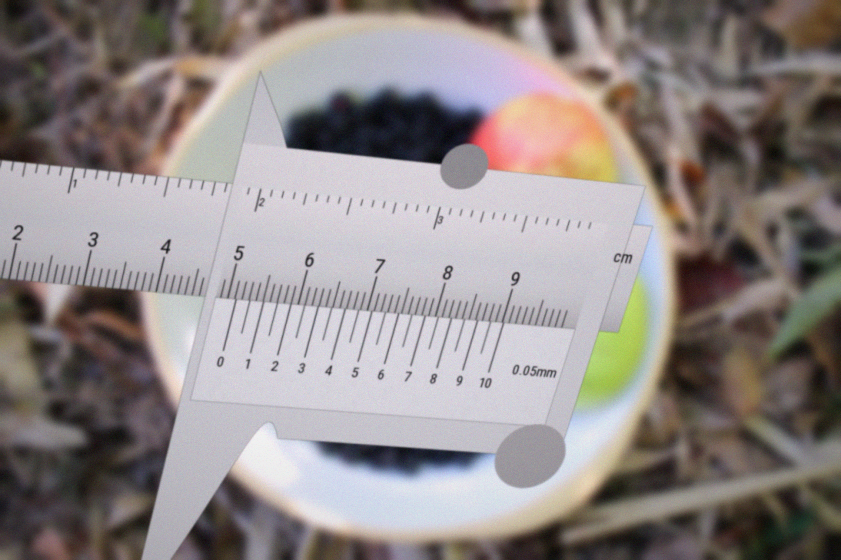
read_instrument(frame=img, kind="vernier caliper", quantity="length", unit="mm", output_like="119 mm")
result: 51.2 mm
